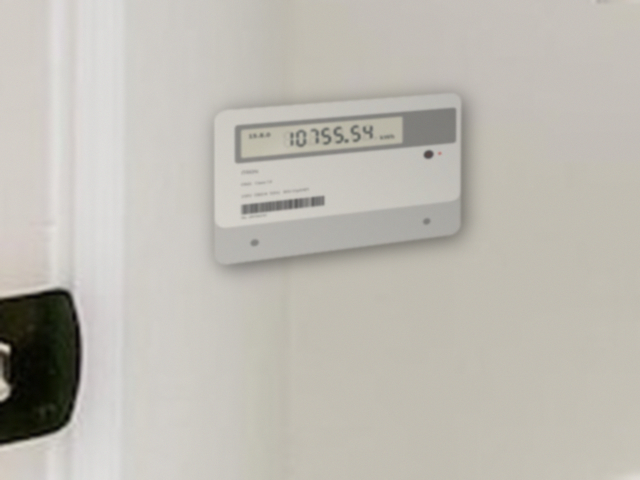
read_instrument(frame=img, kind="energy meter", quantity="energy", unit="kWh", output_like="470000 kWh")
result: 10755.54 kWh
